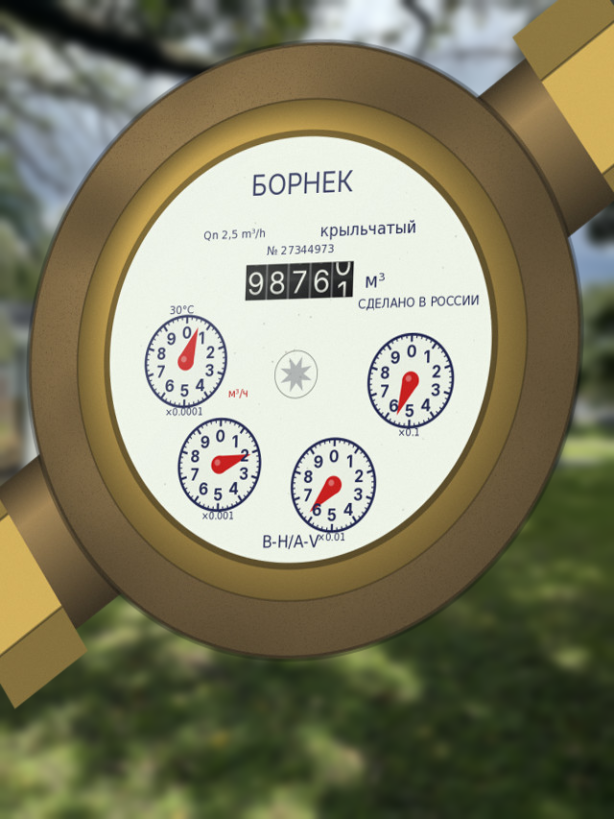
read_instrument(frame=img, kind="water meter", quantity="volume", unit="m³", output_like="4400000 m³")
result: 98760.5620 m³
